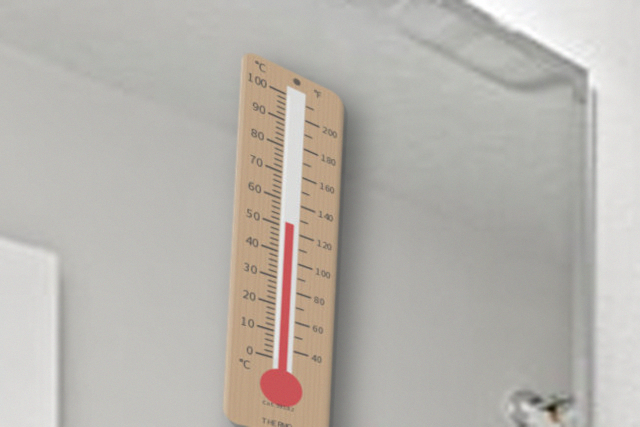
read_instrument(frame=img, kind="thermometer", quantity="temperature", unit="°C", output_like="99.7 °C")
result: 52 °C
